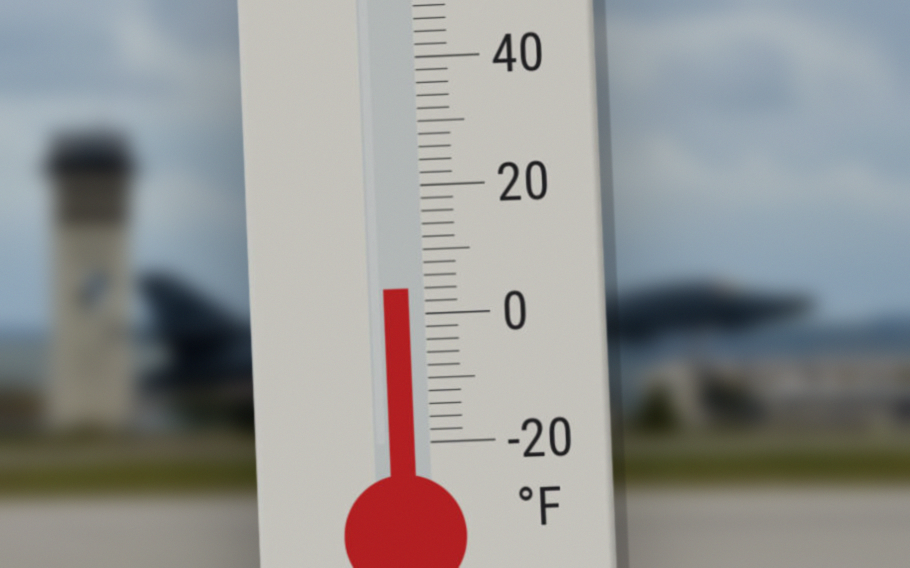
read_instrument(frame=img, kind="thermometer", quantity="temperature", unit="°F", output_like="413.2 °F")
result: 4 °F
